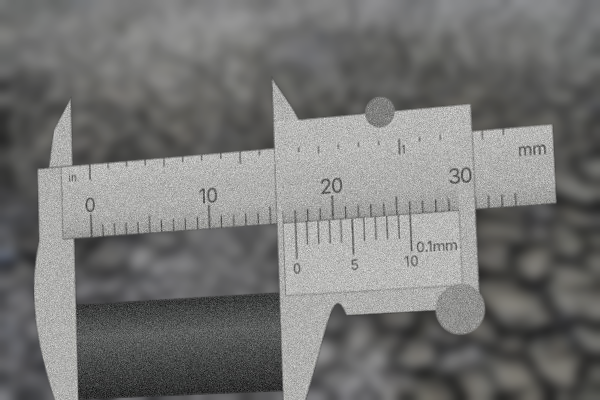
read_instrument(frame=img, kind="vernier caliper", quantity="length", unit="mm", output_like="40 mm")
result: 17.0 mm
